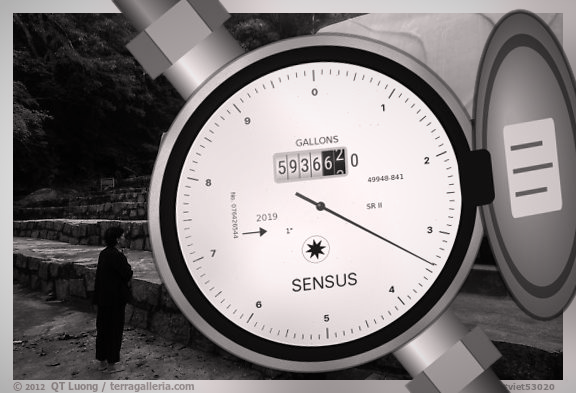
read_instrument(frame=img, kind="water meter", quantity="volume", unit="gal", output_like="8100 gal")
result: 5936623.4 gal
